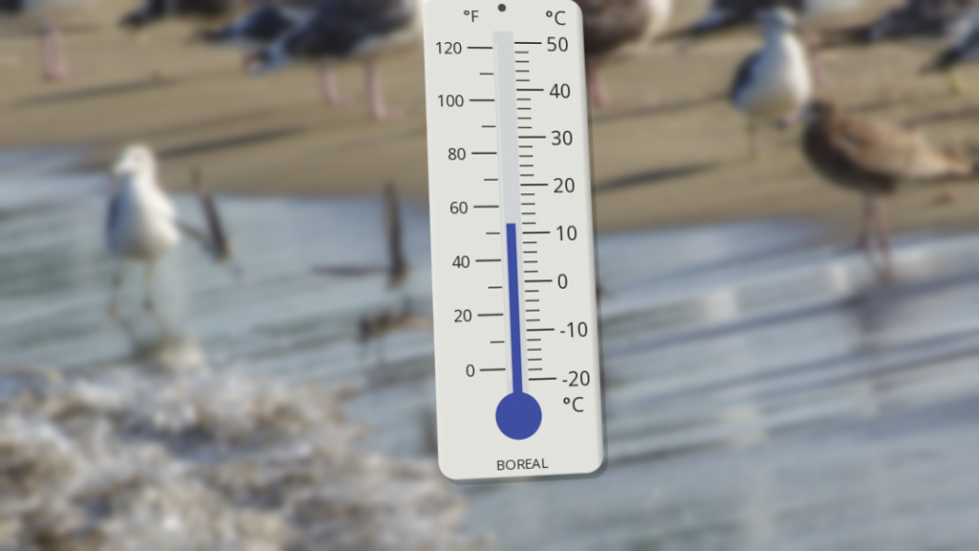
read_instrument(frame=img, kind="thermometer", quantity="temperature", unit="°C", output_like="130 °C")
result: 12 °C
